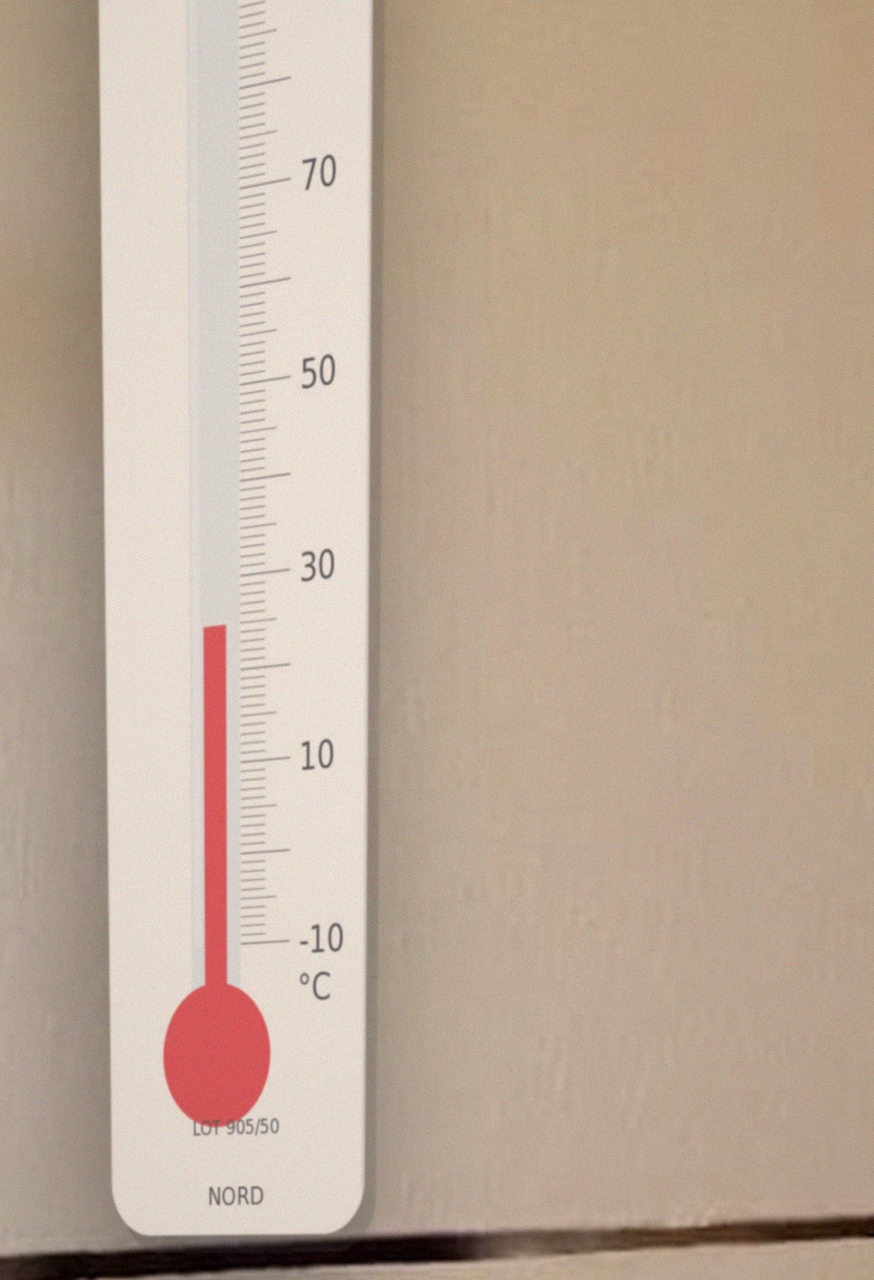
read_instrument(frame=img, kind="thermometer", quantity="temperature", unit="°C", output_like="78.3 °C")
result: 25 °C
